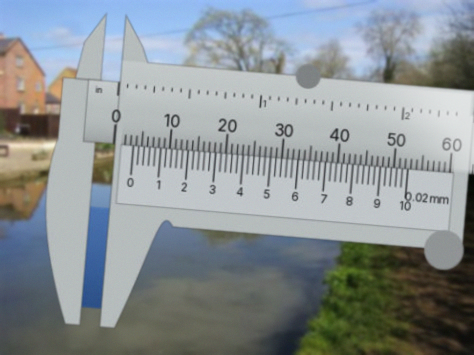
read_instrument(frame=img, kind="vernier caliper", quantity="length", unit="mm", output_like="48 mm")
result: 3.5 mm
